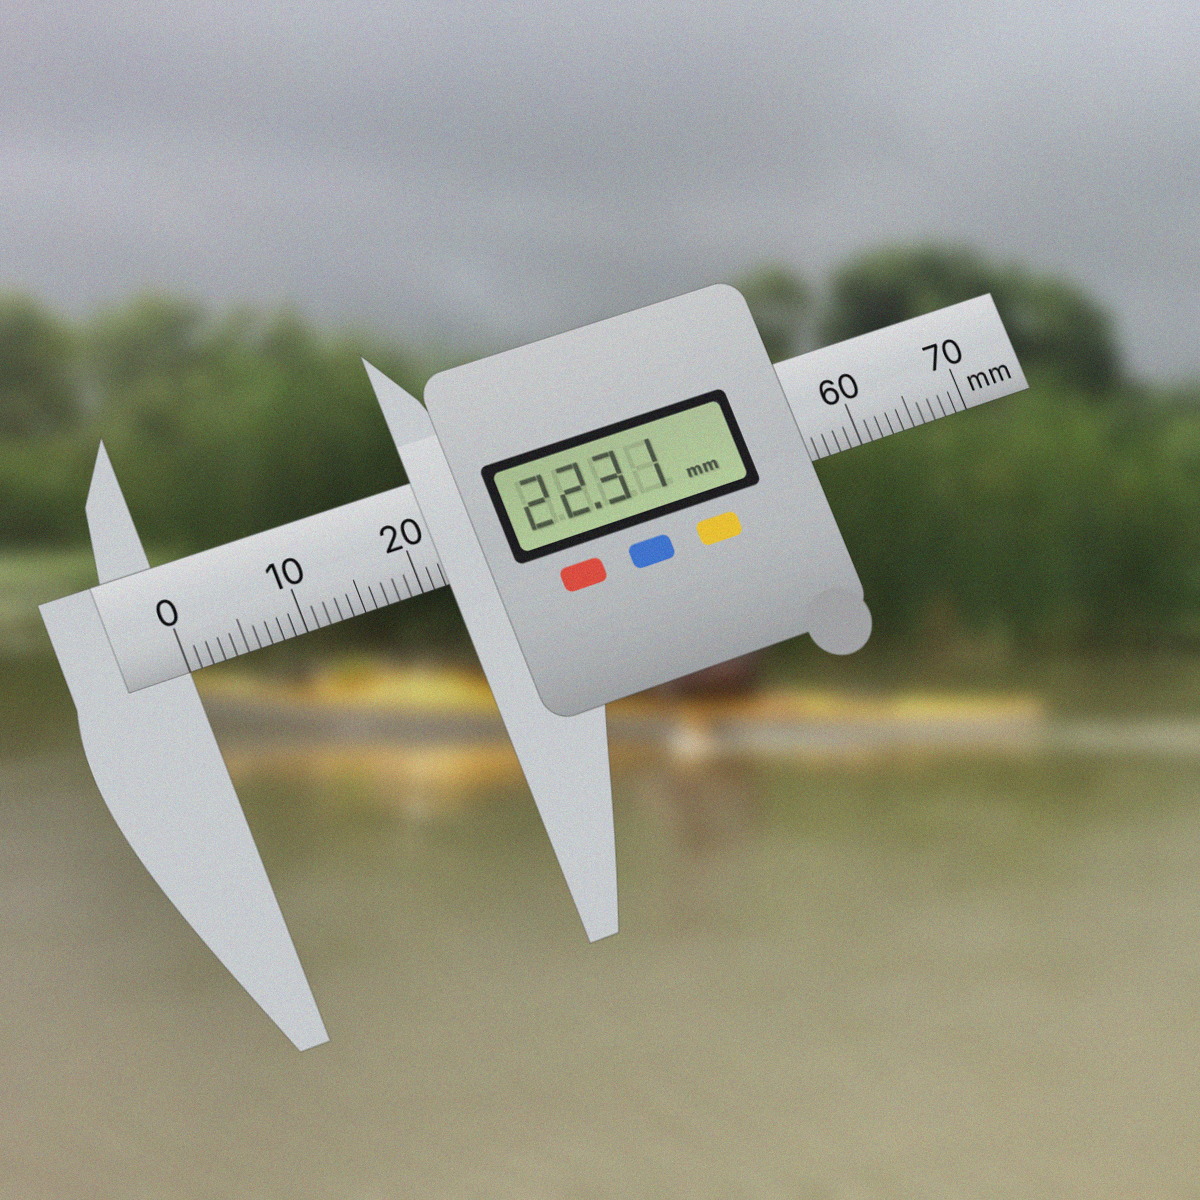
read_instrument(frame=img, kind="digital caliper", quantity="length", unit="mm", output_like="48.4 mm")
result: 22.31 mm
